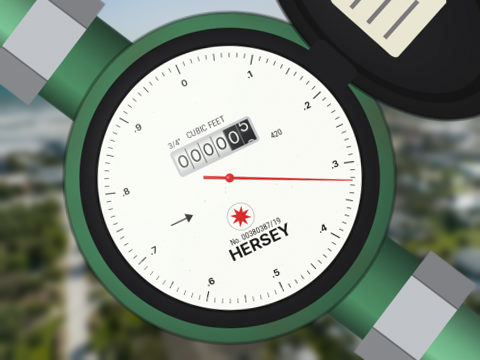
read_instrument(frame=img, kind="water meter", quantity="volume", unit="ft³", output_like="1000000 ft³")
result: 5.32 ft³
